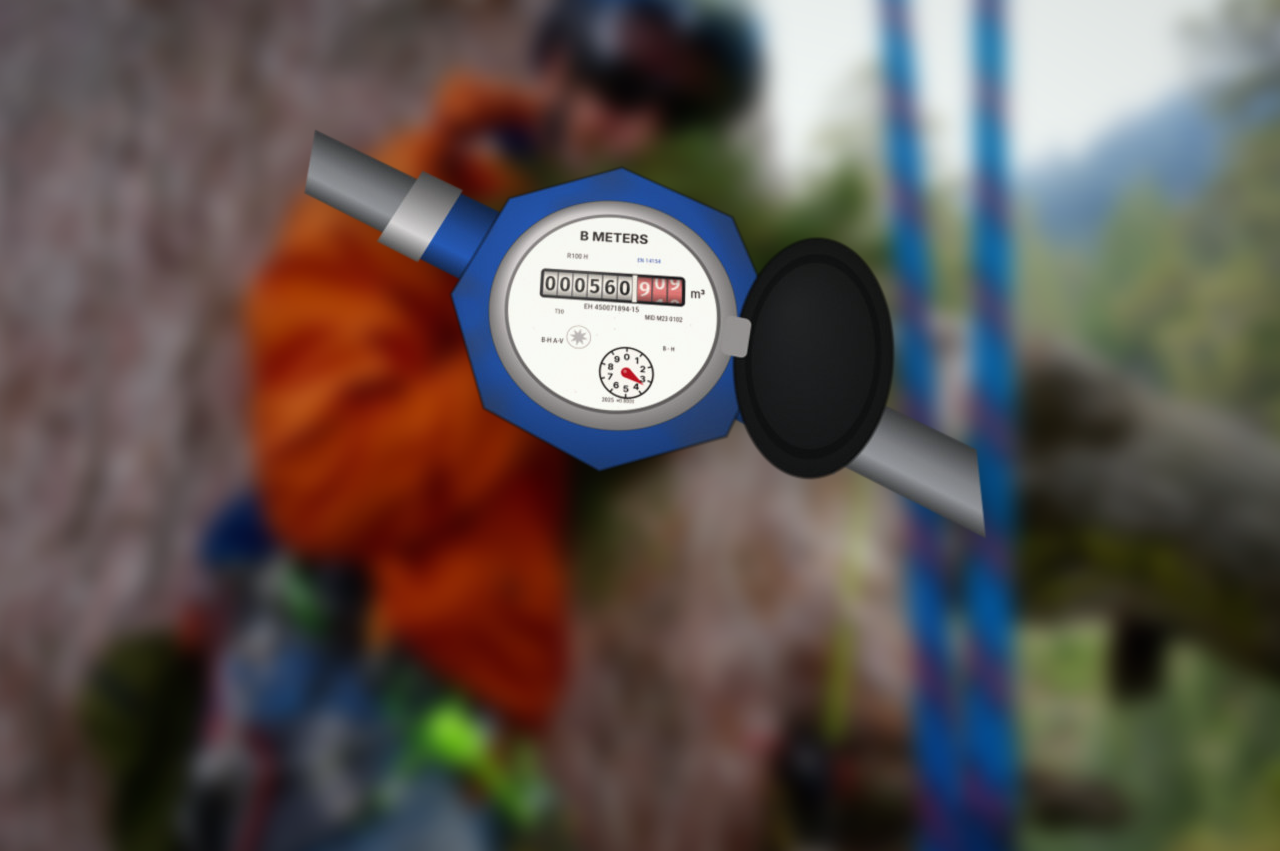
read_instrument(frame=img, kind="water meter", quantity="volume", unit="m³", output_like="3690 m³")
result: 560.9093 m³
